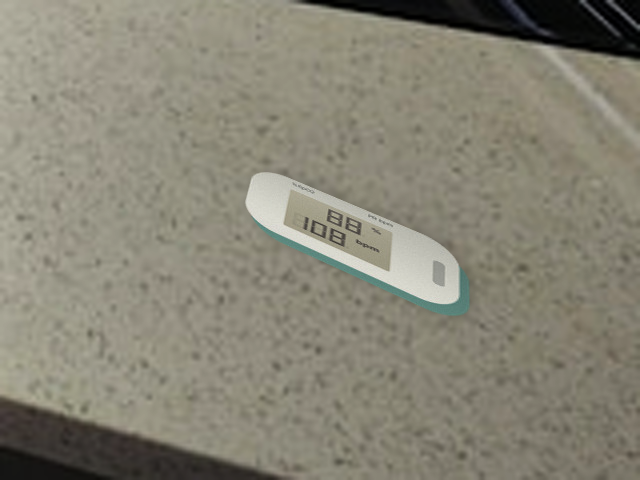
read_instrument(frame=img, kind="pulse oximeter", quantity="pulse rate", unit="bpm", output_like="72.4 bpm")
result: 108 bpm
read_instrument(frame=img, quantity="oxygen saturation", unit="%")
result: 88 %
